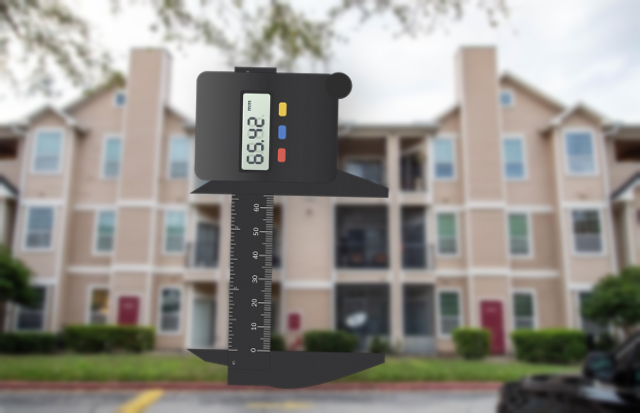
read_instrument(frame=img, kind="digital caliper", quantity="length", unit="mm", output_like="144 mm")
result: 65.42 mm
